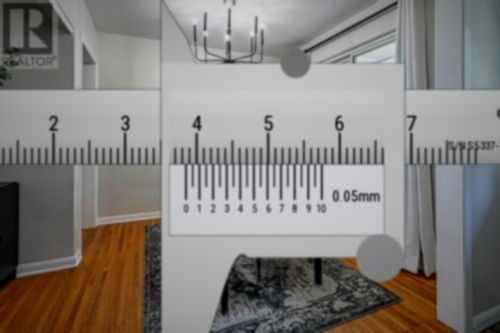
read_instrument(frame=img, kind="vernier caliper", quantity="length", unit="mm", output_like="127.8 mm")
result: 38.5 mm
